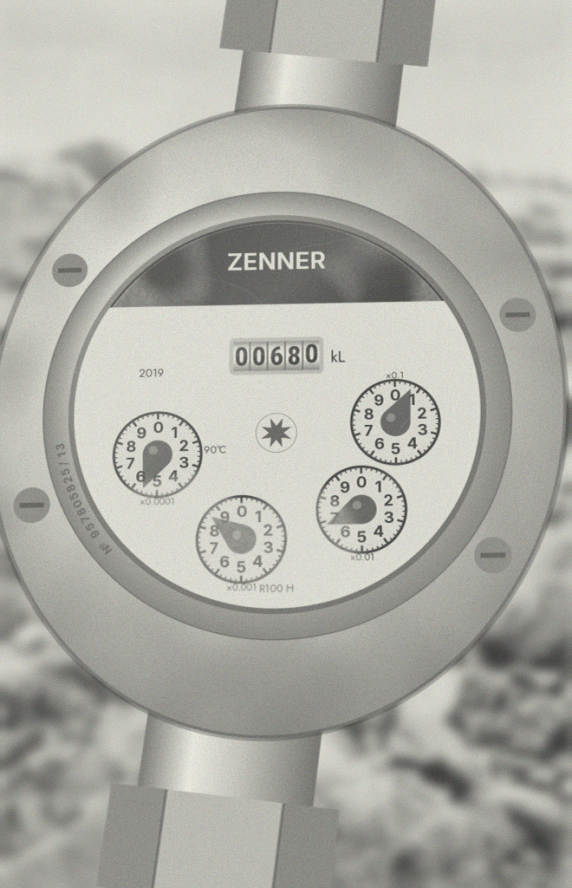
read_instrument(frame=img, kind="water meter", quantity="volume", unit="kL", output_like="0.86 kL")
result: 680.0685 kL
